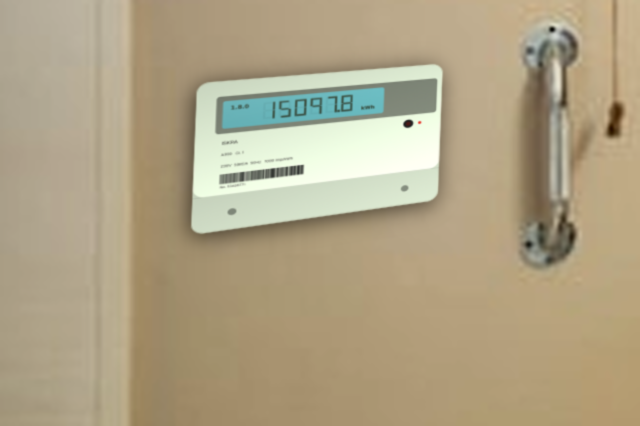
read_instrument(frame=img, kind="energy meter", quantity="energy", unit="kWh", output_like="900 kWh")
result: 15097.8 kWh
